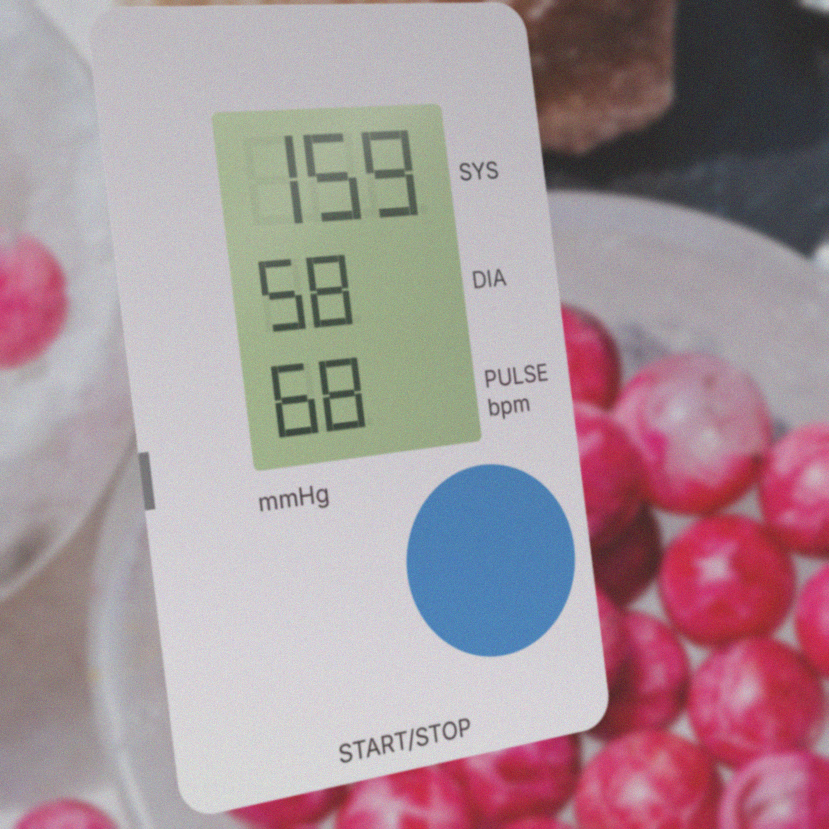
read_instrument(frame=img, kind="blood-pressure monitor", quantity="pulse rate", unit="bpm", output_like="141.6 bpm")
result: 68 bpm
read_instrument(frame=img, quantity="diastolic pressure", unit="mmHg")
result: 58 mmHg
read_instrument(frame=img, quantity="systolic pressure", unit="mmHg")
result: 159 mmHg
